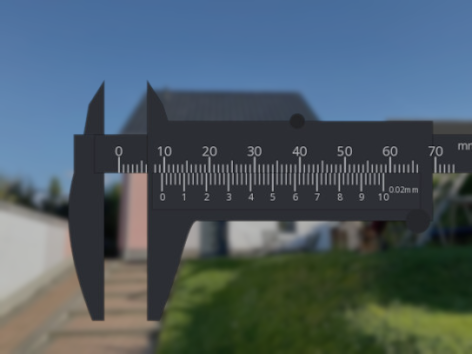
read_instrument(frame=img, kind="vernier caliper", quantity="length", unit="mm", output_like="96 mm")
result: 9.5 mm
